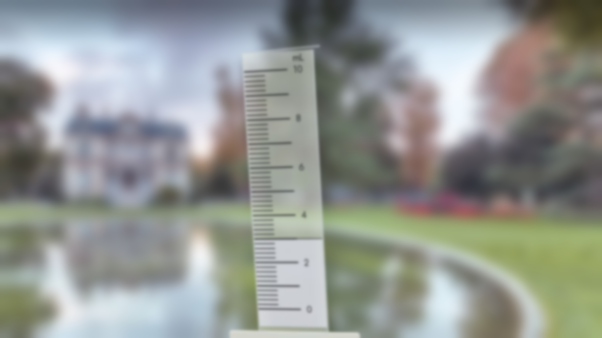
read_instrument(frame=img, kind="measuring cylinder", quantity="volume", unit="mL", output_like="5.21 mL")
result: 3 mL
